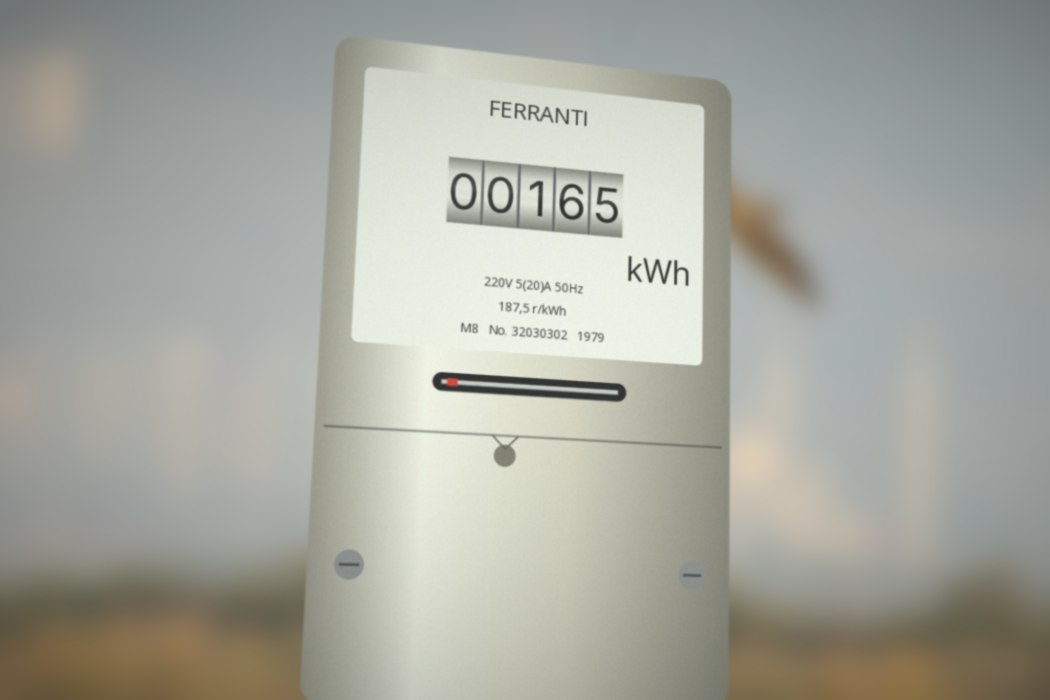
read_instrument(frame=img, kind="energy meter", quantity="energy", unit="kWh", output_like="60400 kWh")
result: 165 kWh
